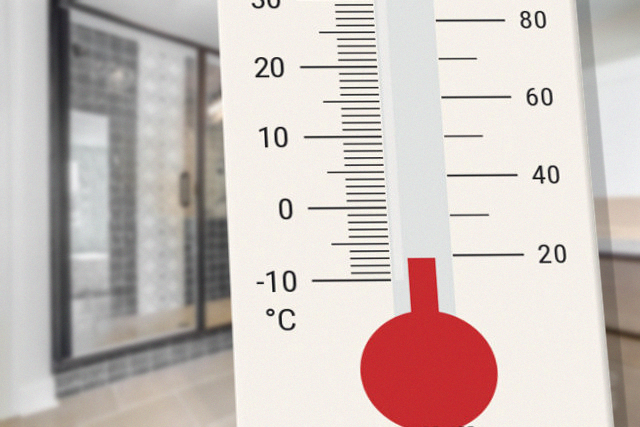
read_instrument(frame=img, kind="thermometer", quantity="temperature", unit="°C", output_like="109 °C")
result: -7 °C
